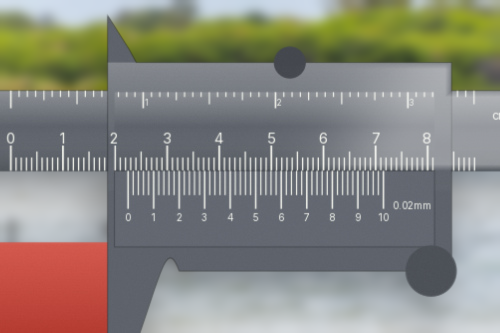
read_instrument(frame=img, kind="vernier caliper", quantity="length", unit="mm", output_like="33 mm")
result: 22.5 mm
